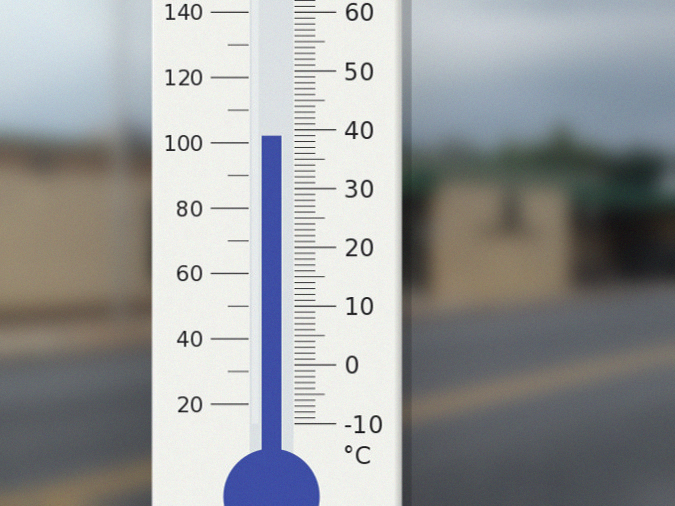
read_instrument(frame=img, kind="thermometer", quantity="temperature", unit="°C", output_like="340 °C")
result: 39 °C
